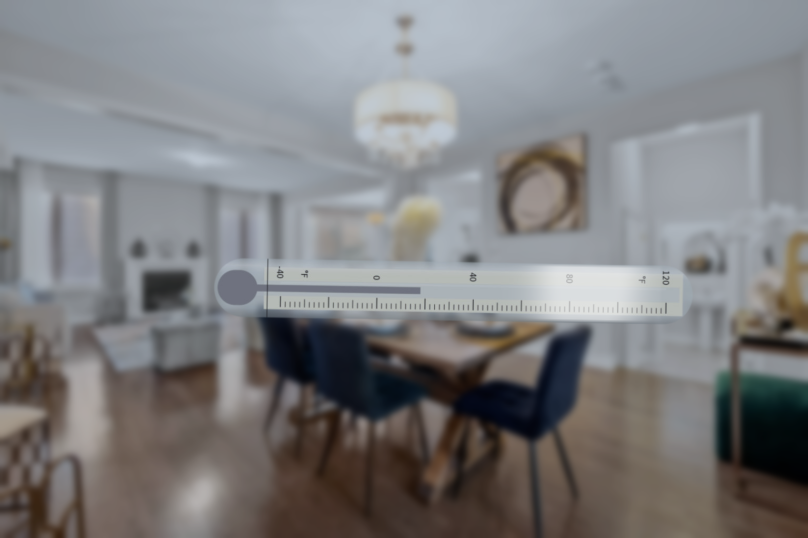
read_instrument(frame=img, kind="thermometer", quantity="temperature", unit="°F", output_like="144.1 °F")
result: 18 °F
